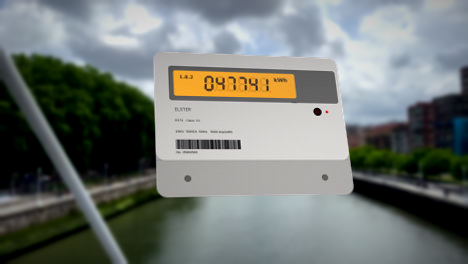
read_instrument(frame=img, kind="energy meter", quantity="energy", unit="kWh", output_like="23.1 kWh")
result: 47741 kWh
